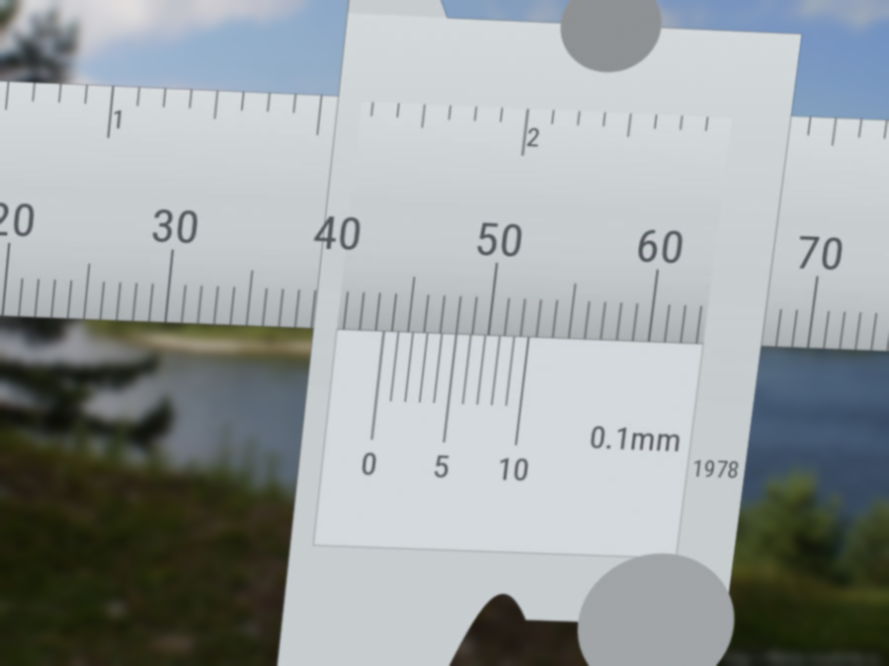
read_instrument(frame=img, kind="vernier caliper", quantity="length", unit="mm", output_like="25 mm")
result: 43.5 mm
